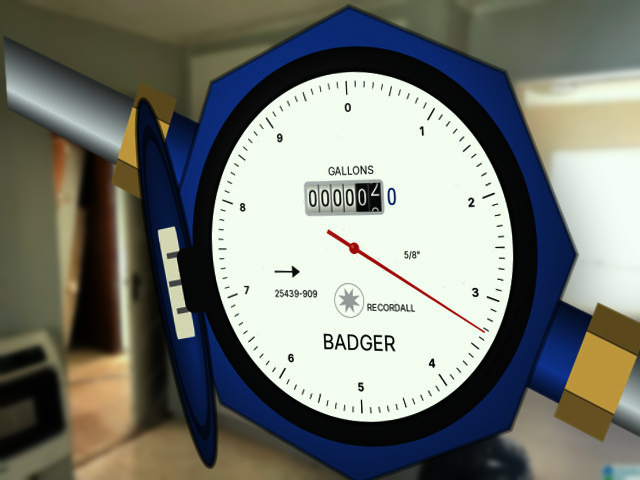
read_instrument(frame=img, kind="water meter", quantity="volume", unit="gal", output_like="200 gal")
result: 23.3 gal
